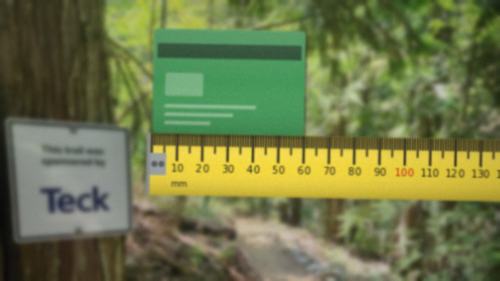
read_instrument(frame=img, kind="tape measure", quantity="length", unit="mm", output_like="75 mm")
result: 60 mm
